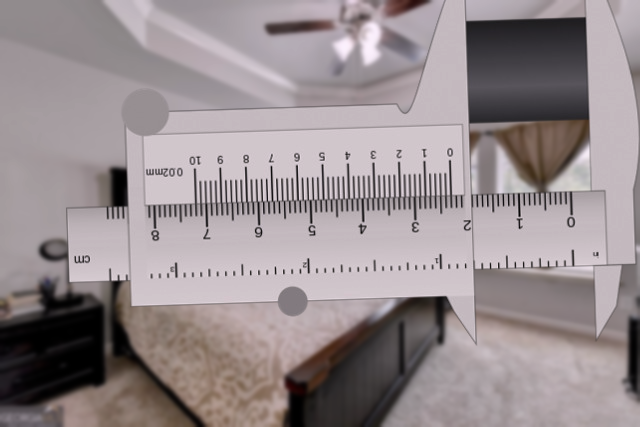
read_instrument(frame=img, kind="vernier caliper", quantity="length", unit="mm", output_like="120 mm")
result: 23.0 mm
